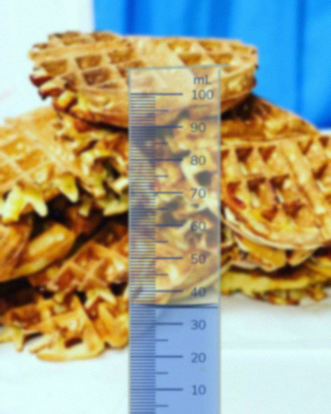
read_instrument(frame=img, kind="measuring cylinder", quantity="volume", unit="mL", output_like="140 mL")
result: 35 mL
